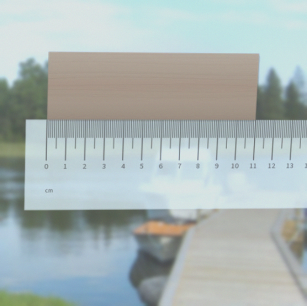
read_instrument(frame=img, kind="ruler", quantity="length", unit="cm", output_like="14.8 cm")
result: 11 cm
